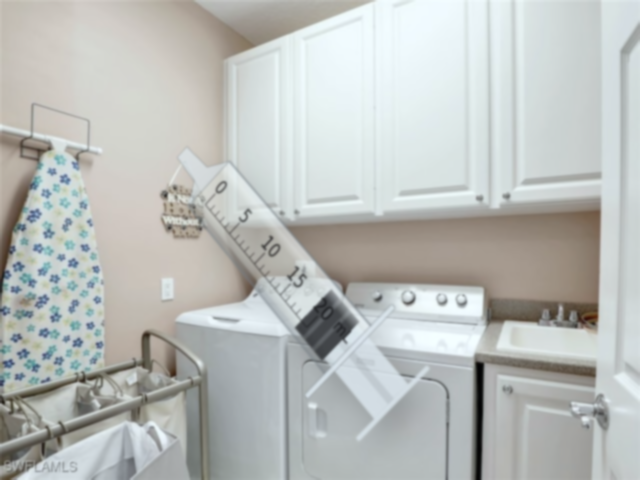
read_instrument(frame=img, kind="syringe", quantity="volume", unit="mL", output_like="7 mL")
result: 19 mL
